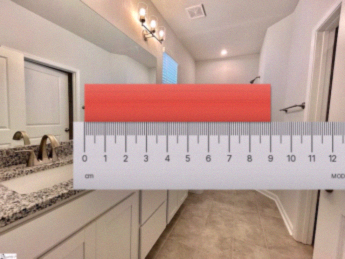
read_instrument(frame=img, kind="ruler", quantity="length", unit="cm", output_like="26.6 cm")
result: 9 cm
